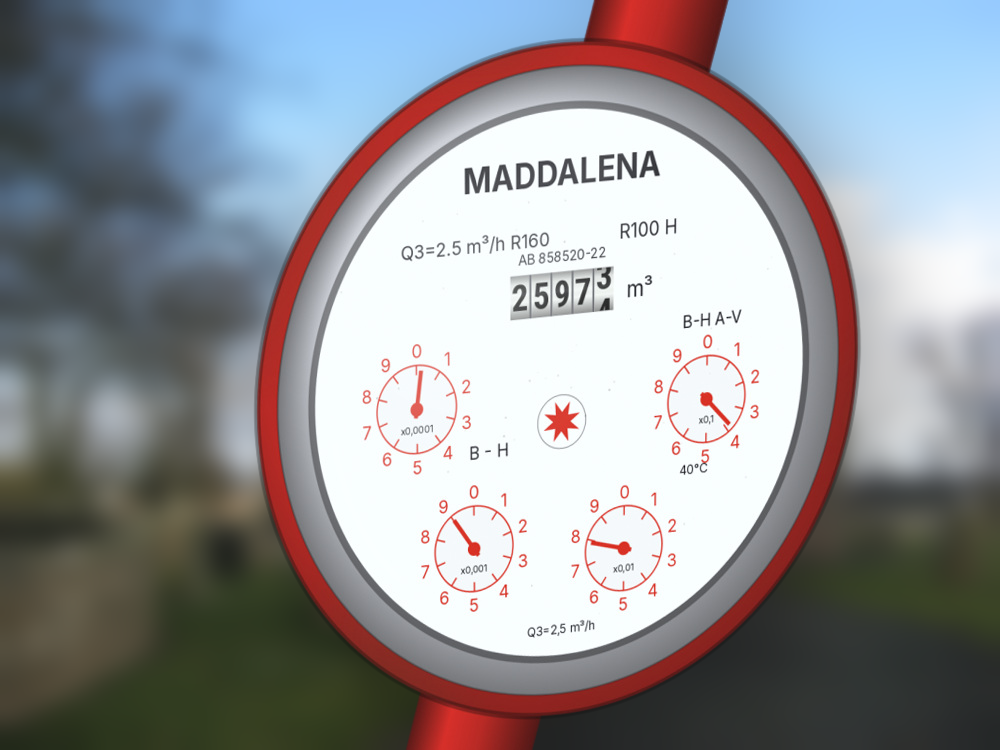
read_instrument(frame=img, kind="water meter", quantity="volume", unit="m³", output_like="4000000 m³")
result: 25973.3790 m³
